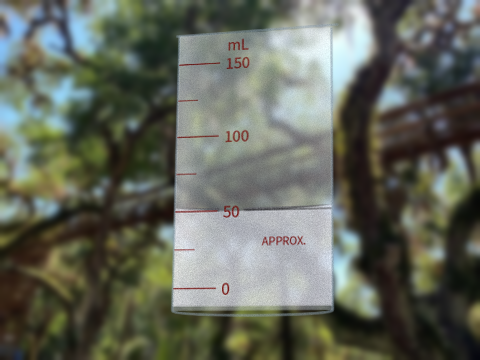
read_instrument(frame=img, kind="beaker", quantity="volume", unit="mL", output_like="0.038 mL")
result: 50 mL
